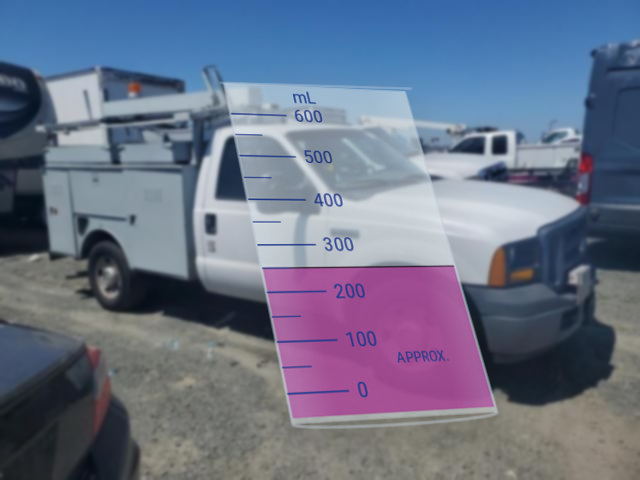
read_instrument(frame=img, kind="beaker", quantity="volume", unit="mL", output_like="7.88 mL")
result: 250 mL
